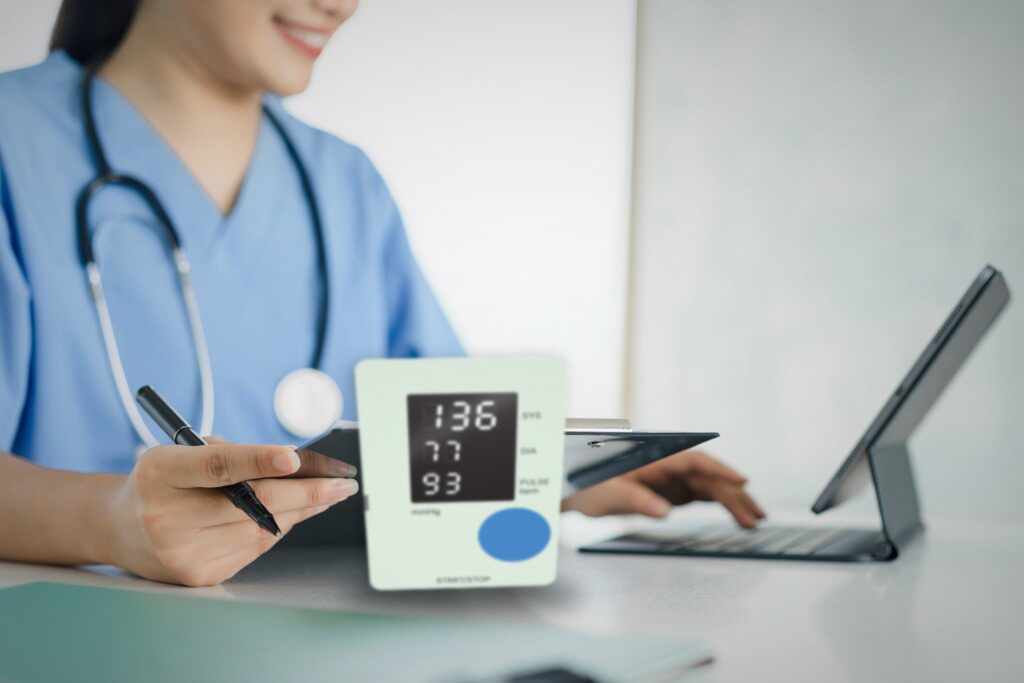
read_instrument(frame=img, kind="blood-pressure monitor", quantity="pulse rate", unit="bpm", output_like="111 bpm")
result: 93 bpm
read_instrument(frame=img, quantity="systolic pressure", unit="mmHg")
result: 136 mmHg
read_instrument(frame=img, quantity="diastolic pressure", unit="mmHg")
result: 77 mmHg
